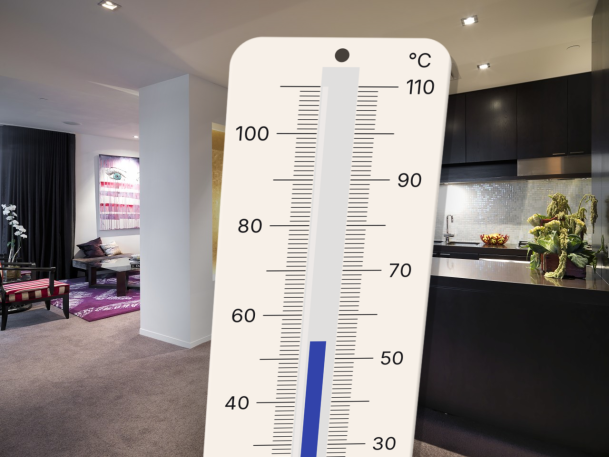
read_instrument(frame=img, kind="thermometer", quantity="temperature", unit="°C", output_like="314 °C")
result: 54 °C
